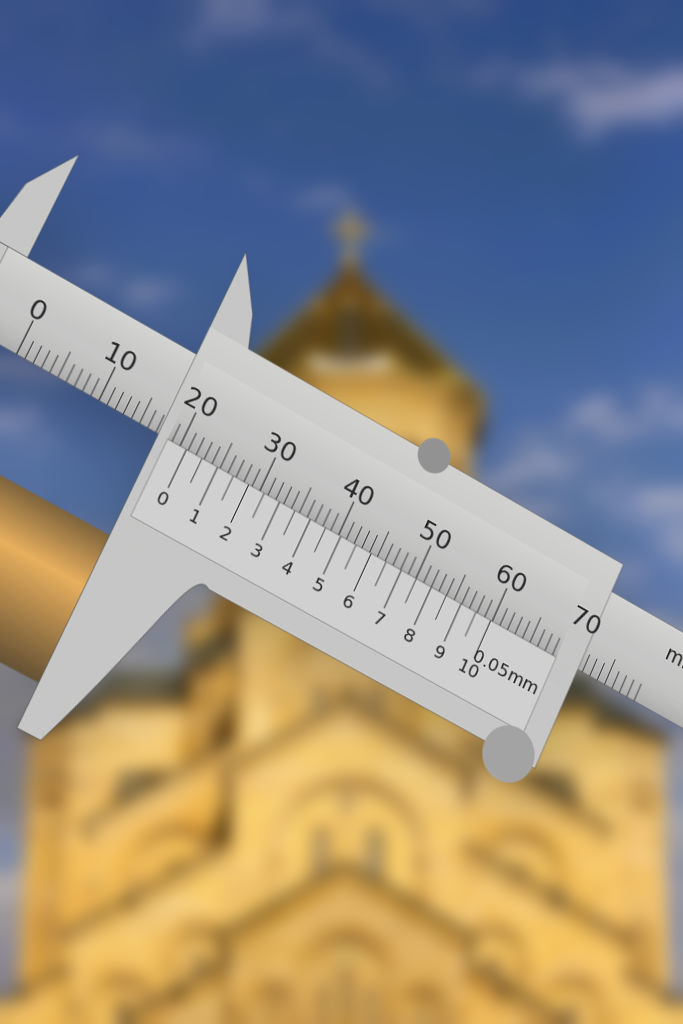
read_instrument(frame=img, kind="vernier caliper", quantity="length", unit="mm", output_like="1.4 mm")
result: 20.8 mm
